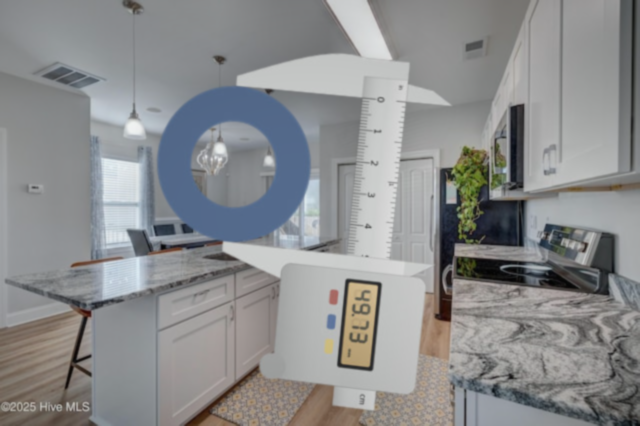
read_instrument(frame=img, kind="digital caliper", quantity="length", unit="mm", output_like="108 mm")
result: 49.73 mm
